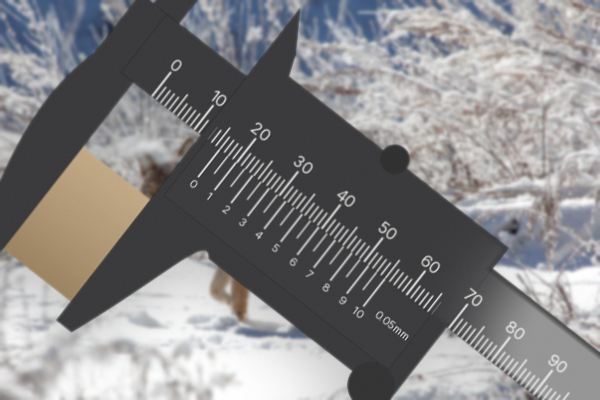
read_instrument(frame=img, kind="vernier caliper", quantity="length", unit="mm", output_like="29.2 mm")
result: 16.0 mm
